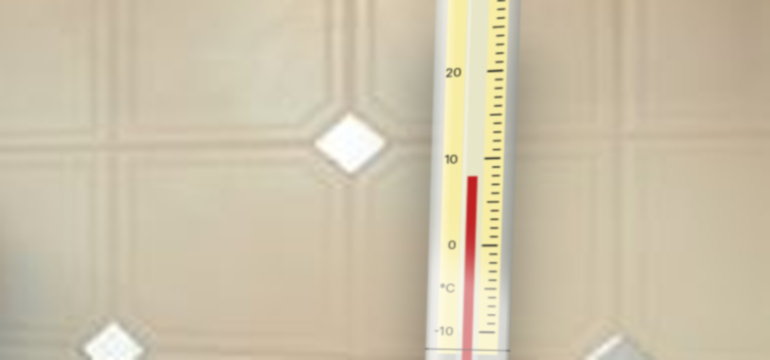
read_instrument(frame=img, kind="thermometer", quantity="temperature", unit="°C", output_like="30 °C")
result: 8 °C
